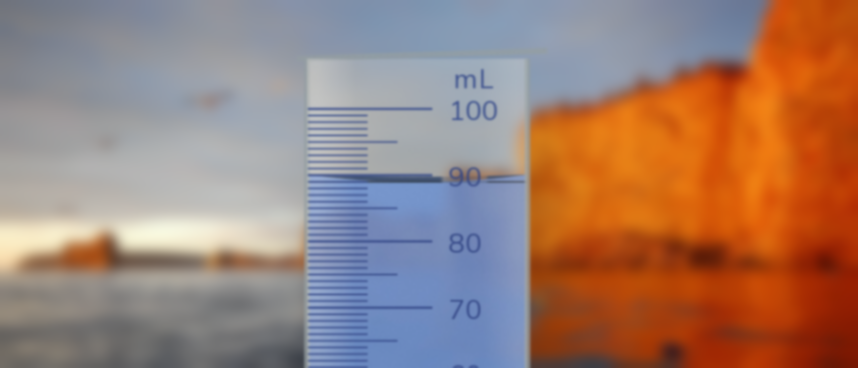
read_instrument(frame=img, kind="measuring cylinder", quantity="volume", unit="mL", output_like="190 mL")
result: 89 mL
